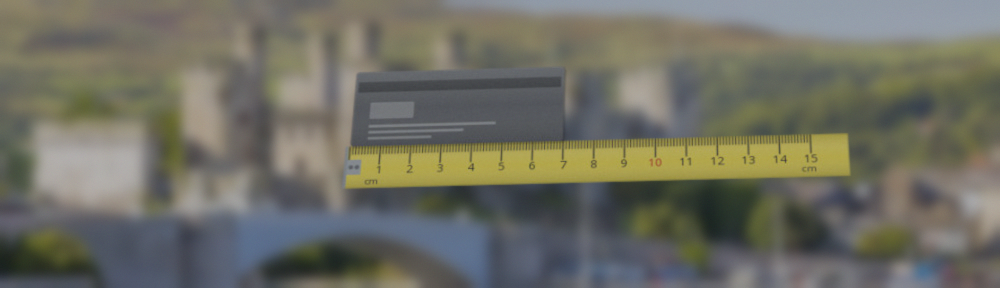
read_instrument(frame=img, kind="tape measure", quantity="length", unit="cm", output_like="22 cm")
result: 7 cm
